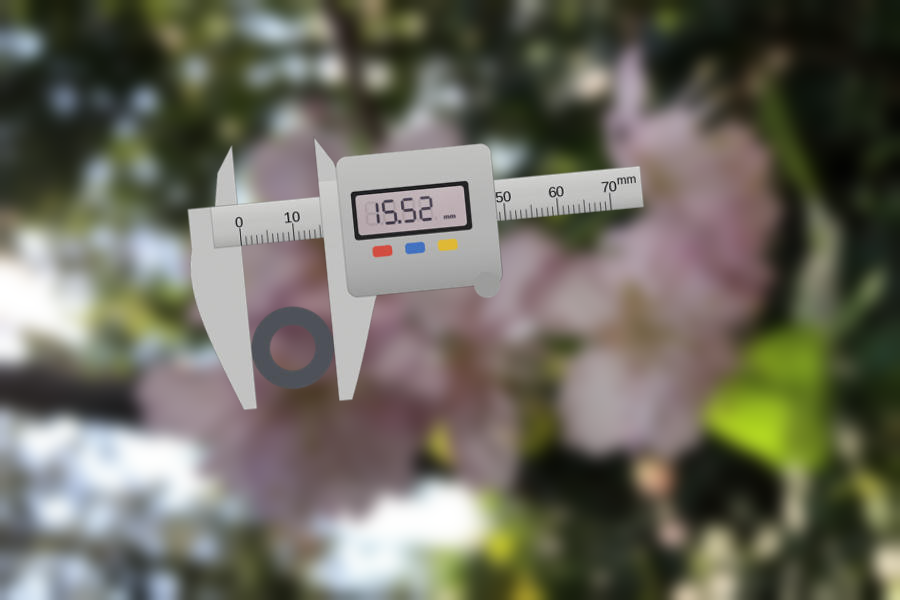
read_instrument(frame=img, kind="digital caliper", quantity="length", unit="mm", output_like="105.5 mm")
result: 15.52 mm
